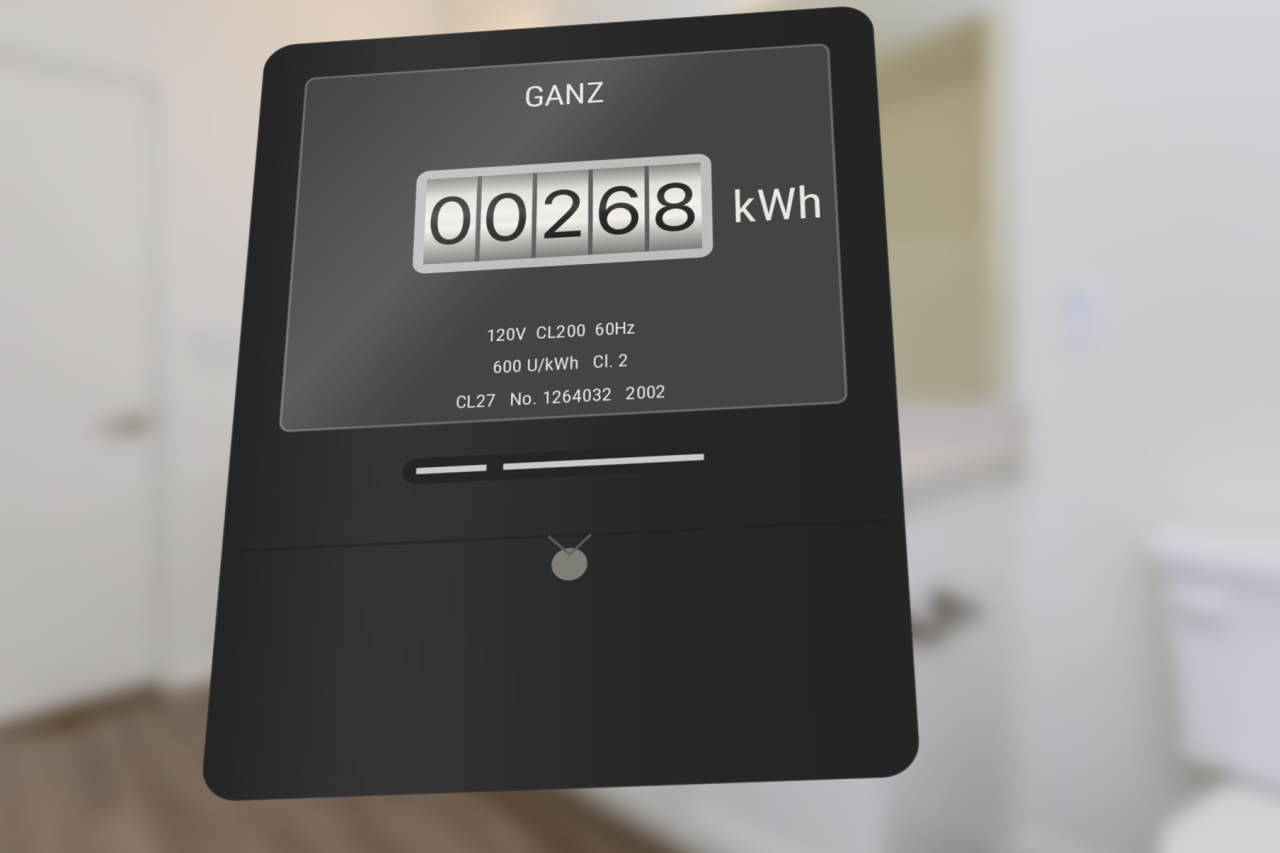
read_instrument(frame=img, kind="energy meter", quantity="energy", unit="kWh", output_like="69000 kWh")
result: 268 kWh
